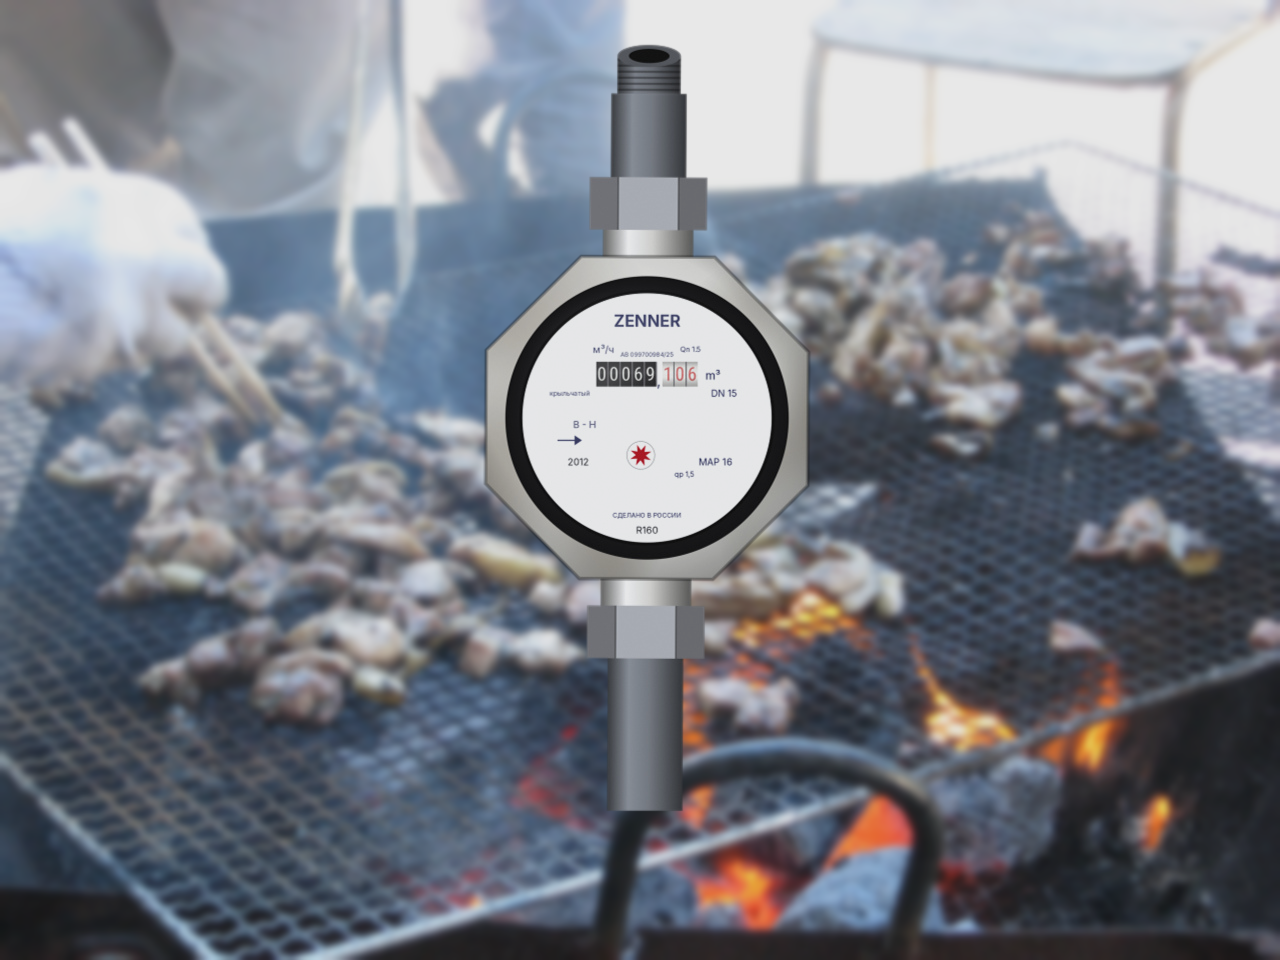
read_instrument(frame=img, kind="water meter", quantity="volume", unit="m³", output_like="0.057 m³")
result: 69.106 m³
